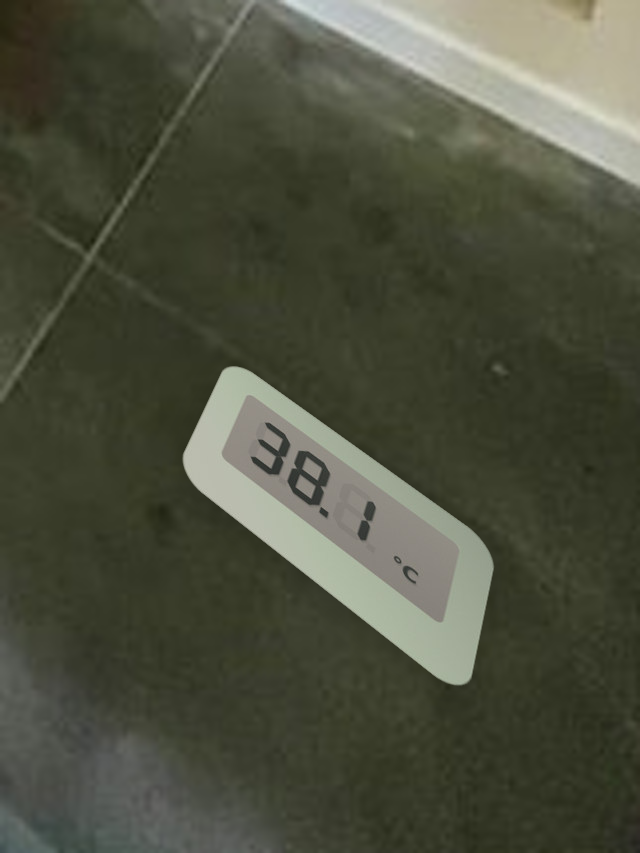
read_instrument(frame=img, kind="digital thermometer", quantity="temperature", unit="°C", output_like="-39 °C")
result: 38.1 °C
